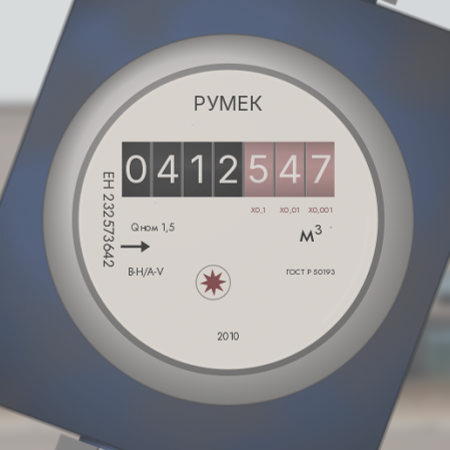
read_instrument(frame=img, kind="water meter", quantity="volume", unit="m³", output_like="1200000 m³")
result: 412.547 m³
